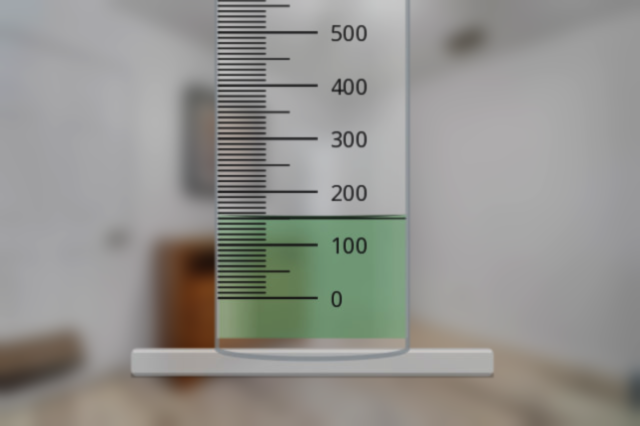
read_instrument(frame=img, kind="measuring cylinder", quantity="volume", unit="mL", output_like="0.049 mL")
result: 150 mL
